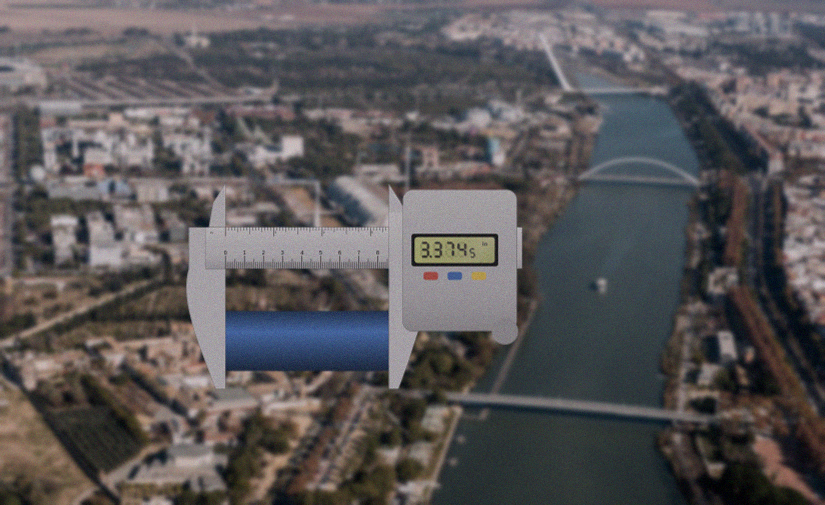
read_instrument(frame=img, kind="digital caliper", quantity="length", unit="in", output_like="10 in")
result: 3.3745 in
